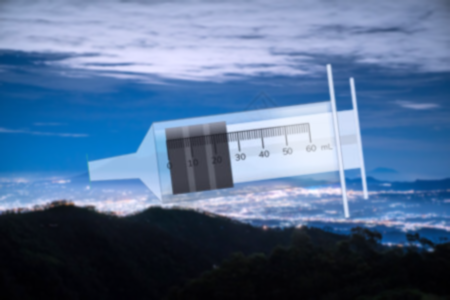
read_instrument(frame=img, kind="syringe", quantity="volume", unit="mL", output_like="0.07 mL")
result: 0 mL
